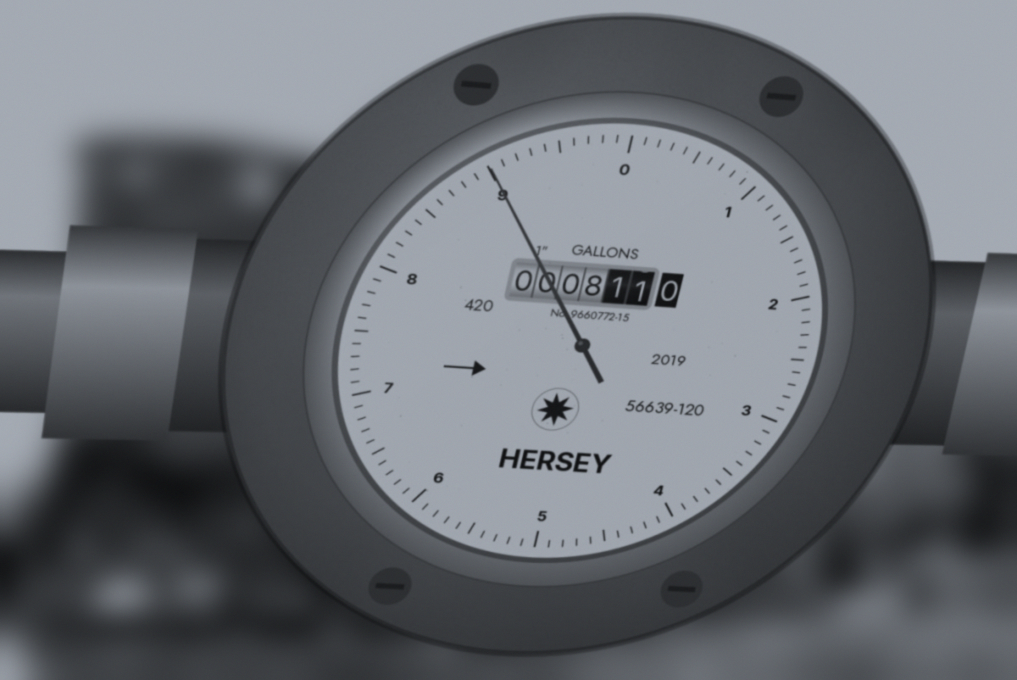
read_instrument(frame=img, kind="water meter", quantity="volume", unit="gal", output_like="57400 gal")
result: 8109.0 gal
